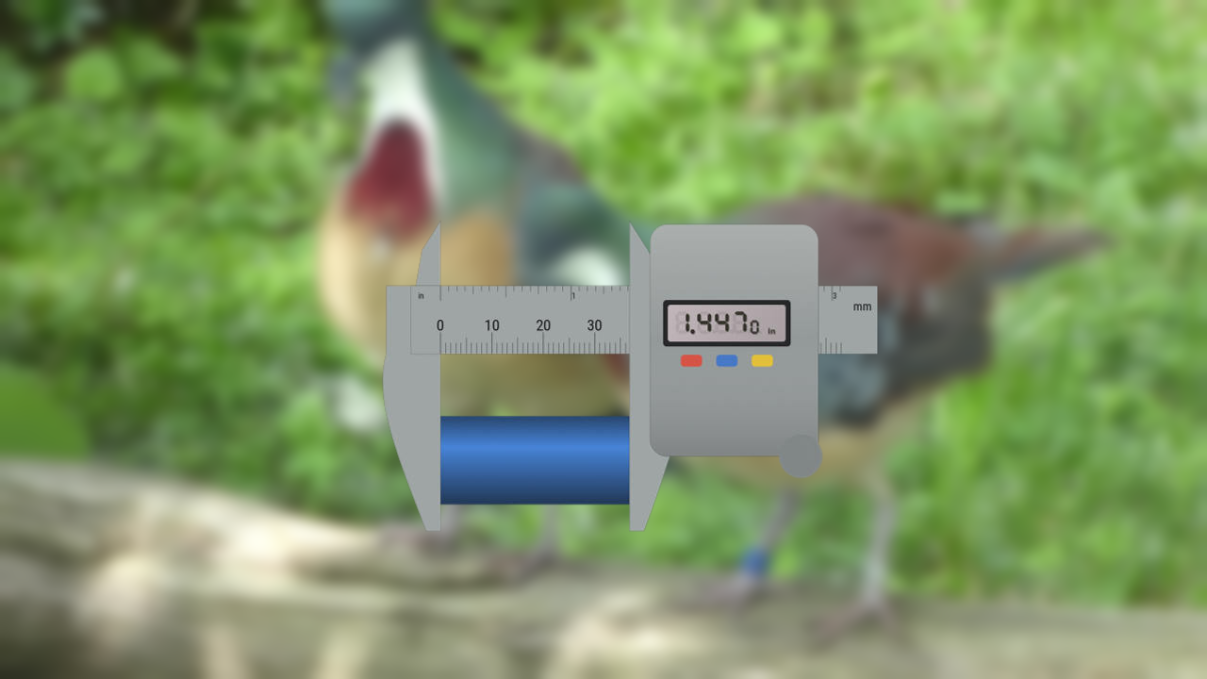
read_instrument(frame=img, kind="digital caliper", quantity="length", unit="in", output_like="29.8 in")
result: 1.4470 in
